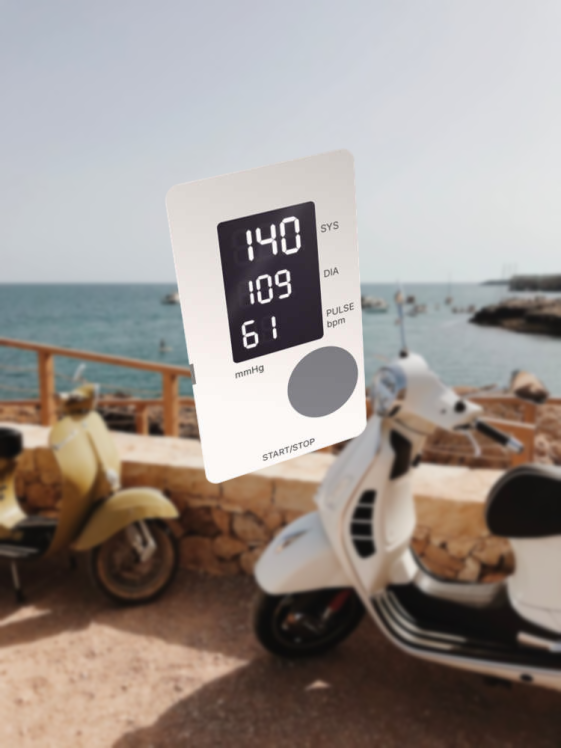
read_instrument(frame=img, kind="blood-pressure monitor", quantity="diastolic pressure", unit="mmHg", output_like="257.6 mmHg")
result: 109 mmHg
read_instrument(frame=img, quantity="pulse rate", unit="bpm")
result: 61 bpm
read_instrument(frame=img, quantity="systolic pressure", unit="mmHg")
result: 140 mmHg
